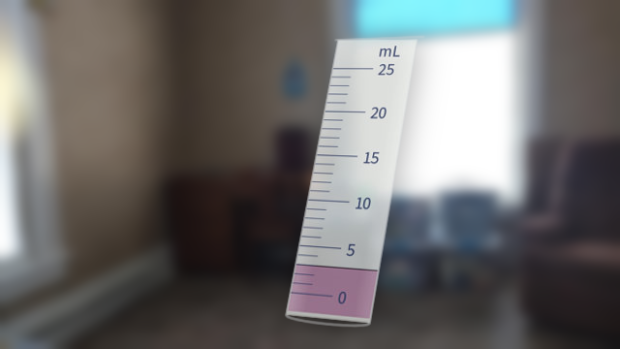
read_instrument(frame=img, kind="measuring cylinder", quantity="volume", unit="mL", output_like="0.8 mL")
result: 3 mL
